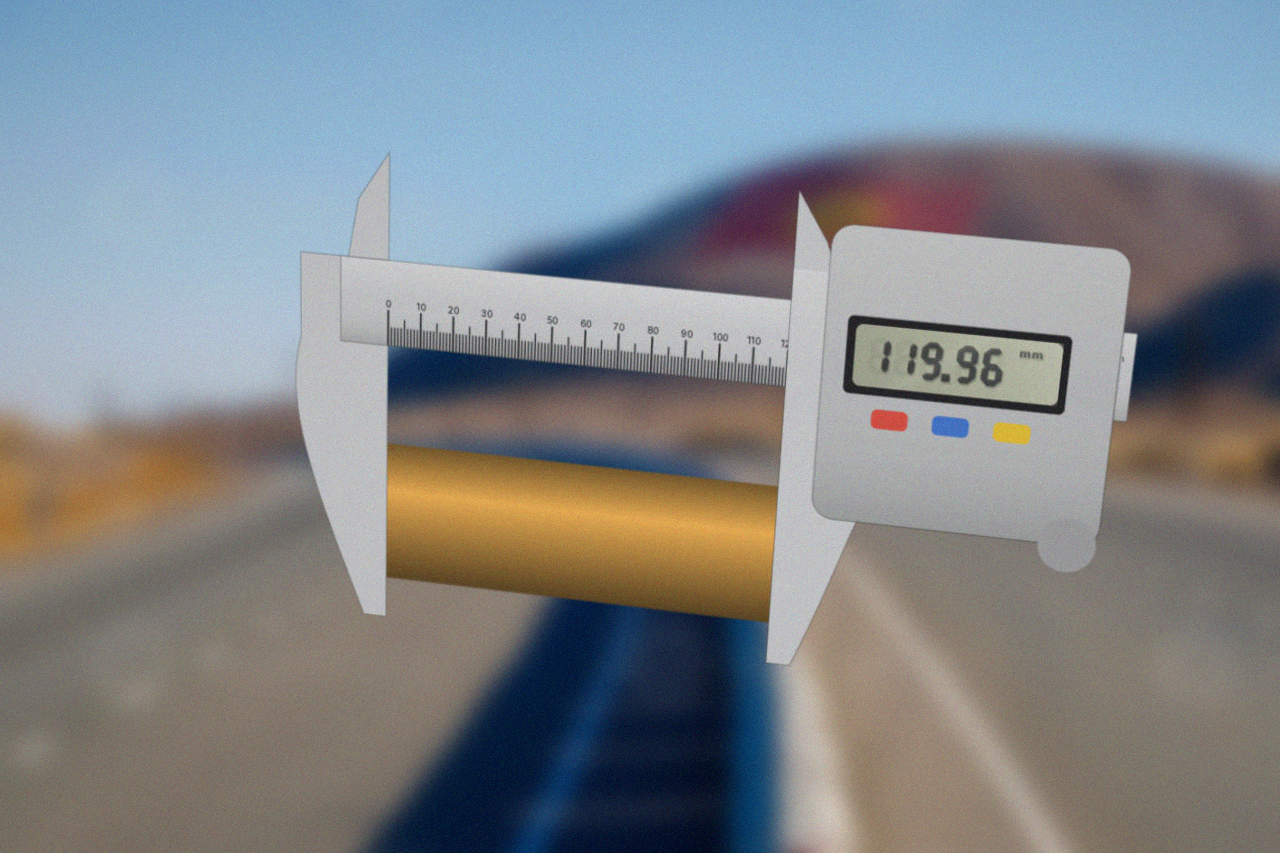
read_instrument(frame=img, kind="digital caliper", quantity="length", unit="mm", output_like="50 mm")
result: 119.96 mm
